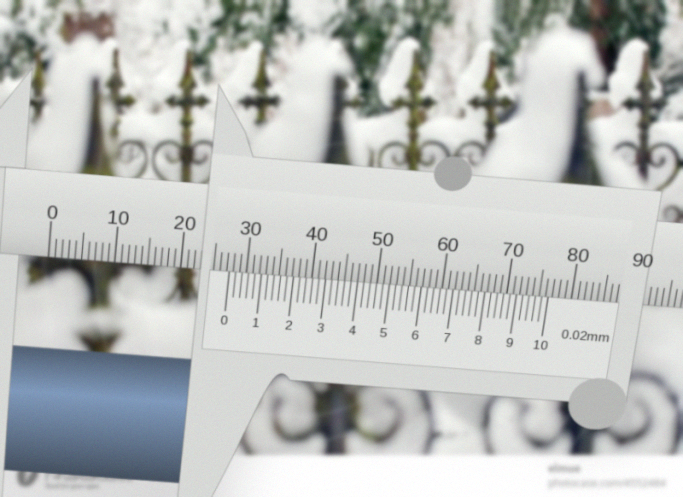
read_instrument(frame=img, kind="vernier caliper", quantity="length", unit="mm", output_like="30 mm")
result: 27.4 mm
